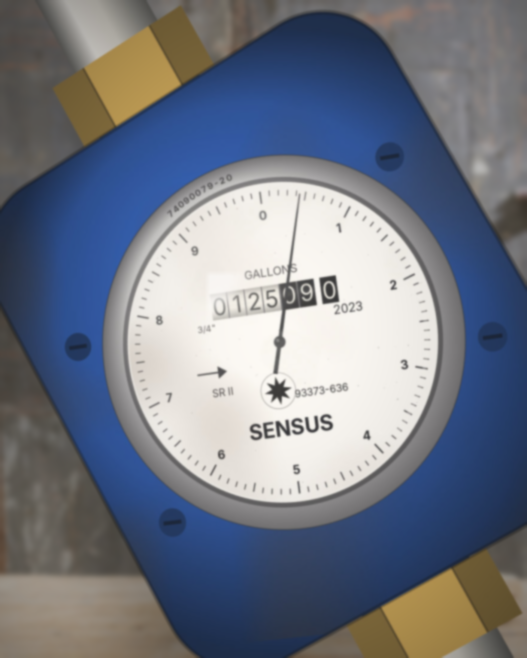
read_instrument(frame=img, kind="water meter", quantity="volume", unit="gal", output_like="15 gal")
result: 125090.4 gal
